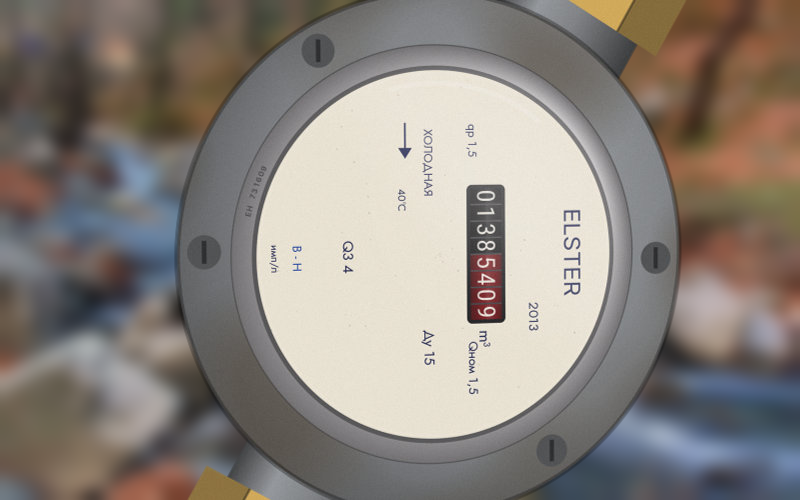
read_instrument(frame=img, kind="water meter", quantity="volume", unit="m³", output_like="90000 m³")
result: 138.5409 m³
